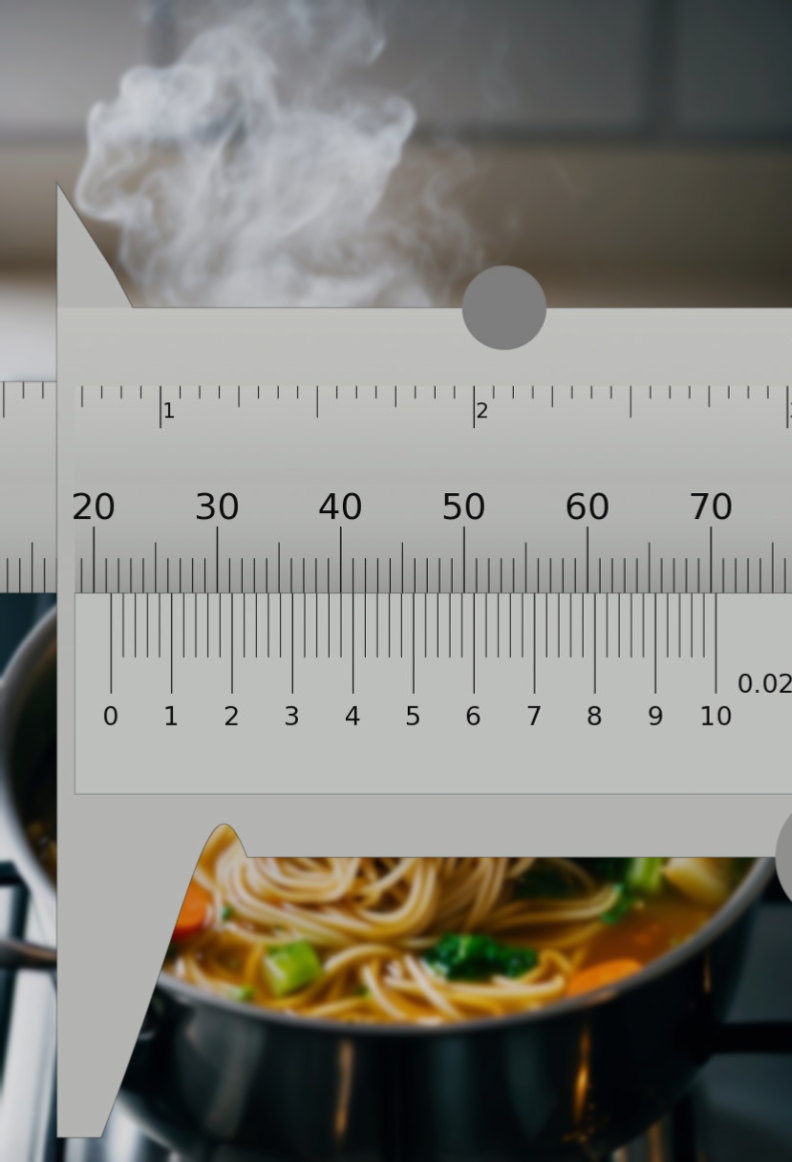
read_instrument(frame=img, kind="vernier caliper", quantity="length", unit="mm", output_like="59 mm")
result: 21.4 mm
